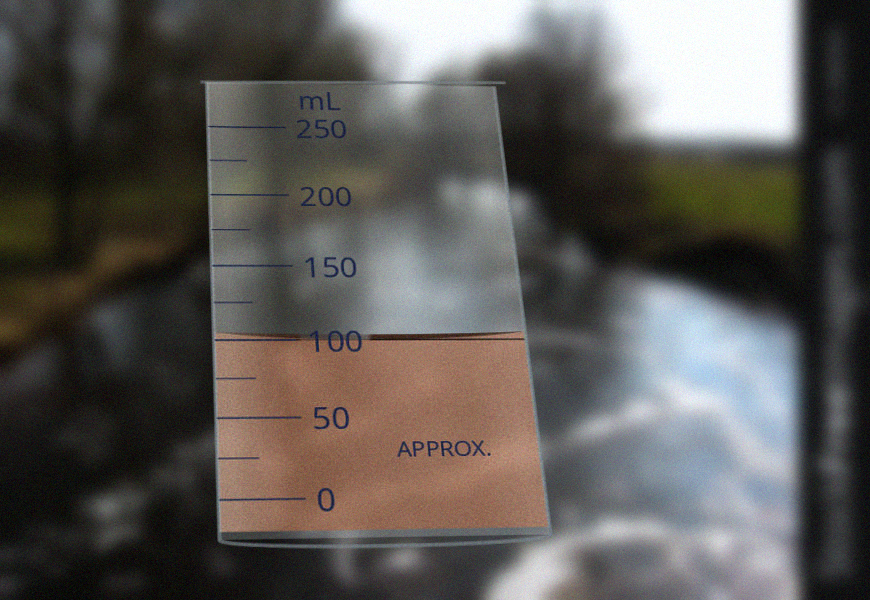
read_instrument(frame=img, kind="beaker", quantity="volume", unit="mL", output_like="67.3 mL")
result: 100 mL
